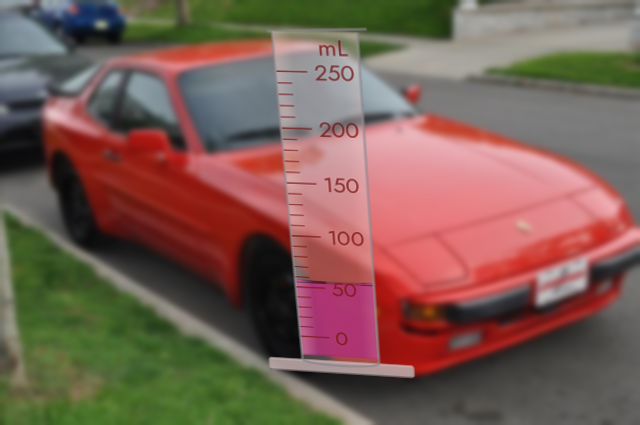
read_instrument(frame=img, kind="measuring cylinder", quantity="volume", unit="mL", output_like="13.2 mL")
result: 55 mL
